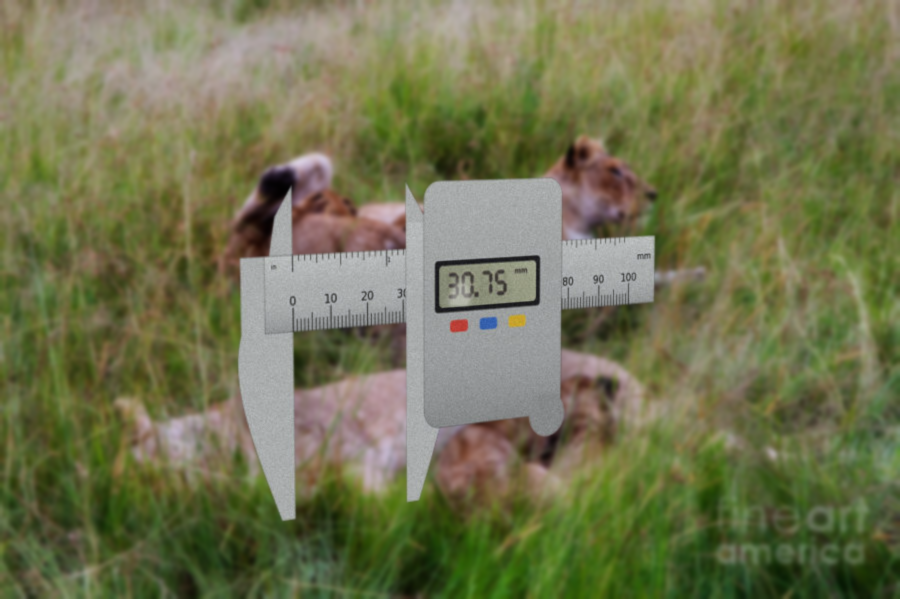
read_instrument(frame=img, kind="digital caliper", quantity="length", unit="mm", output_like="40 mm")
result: 30.75 mm
